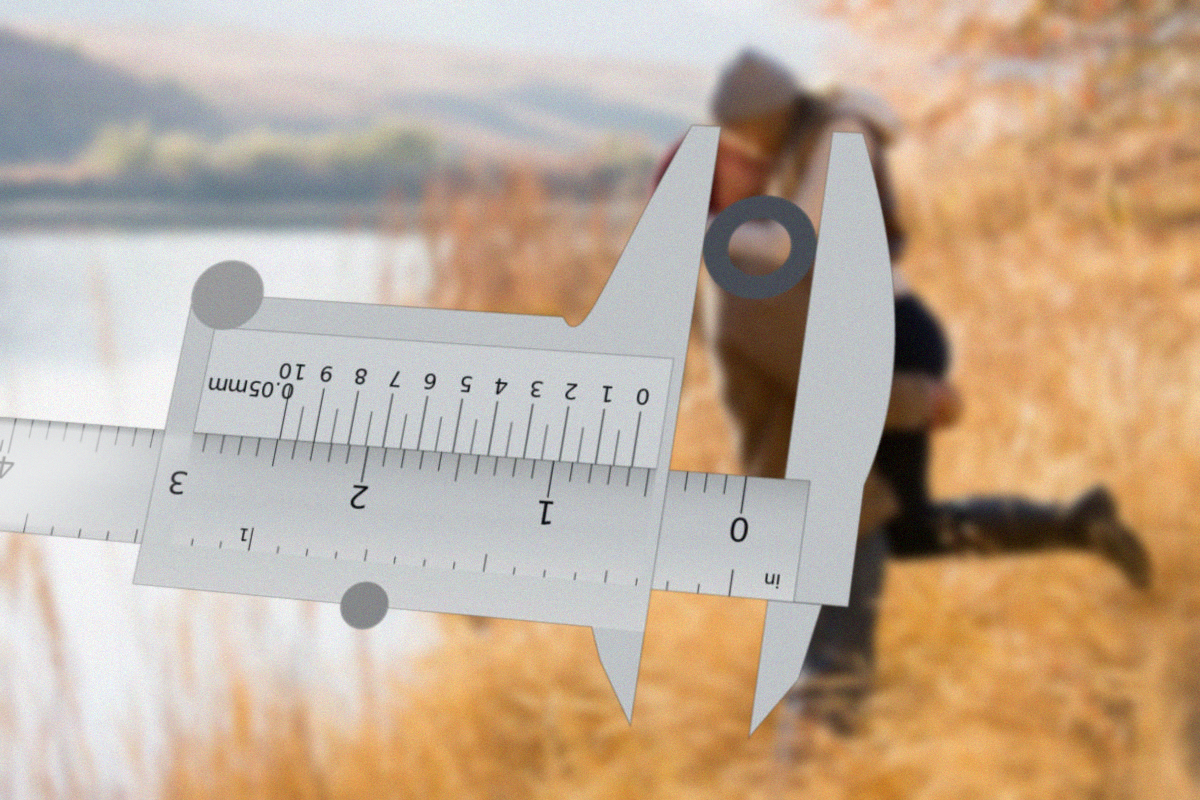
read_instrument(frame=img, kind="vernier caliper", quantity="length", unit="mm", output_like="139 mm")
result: 5.9 mm
